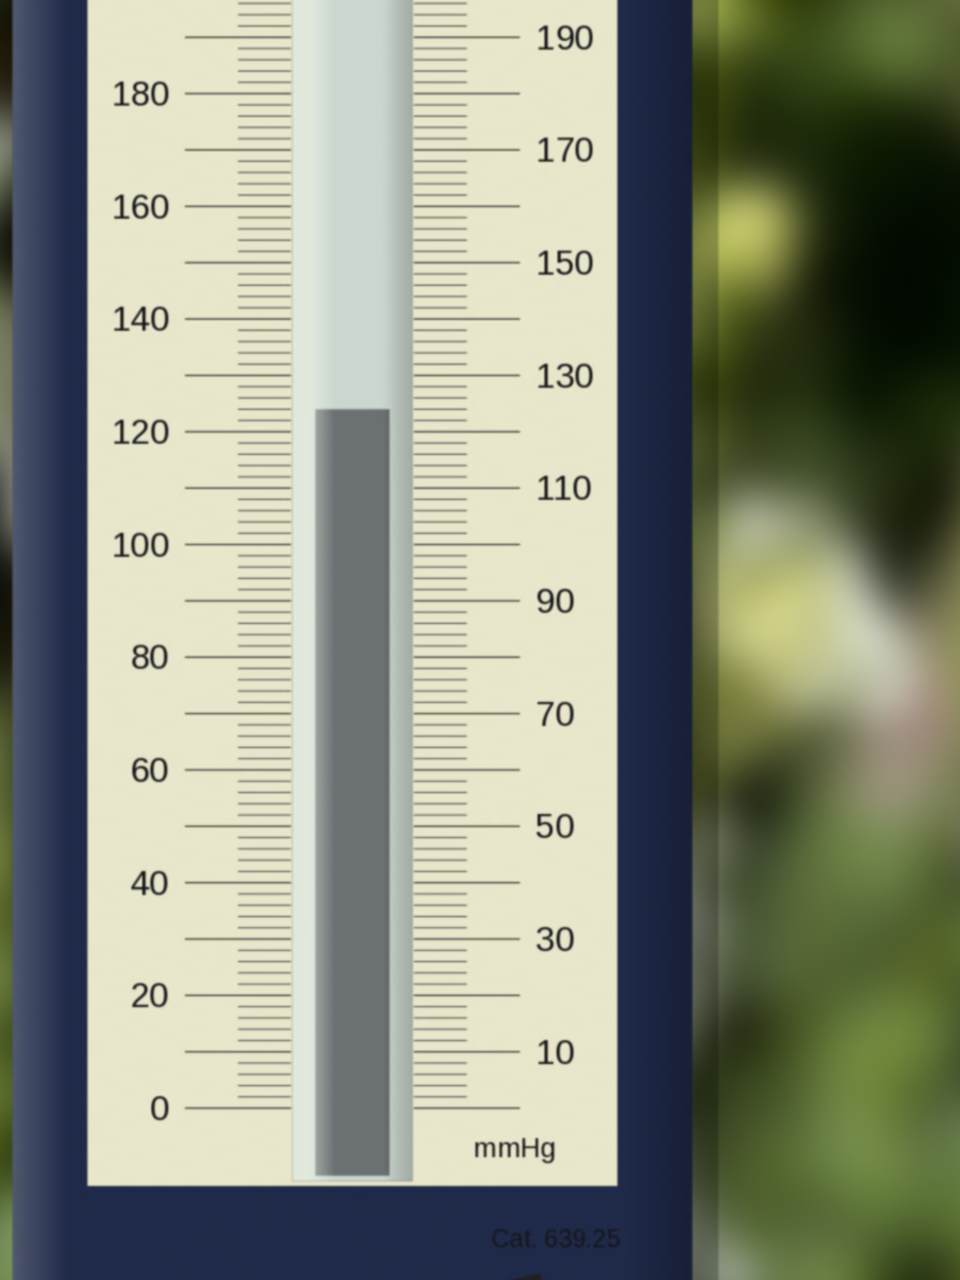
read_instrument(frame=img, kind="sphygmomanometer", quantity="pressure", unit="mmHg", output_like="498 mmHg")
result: 124 mmHg
